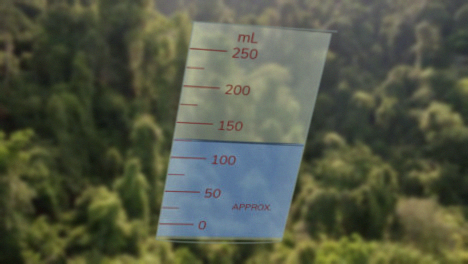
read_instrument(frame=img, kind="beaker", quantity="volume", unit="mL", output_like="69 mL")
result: 125 mL
